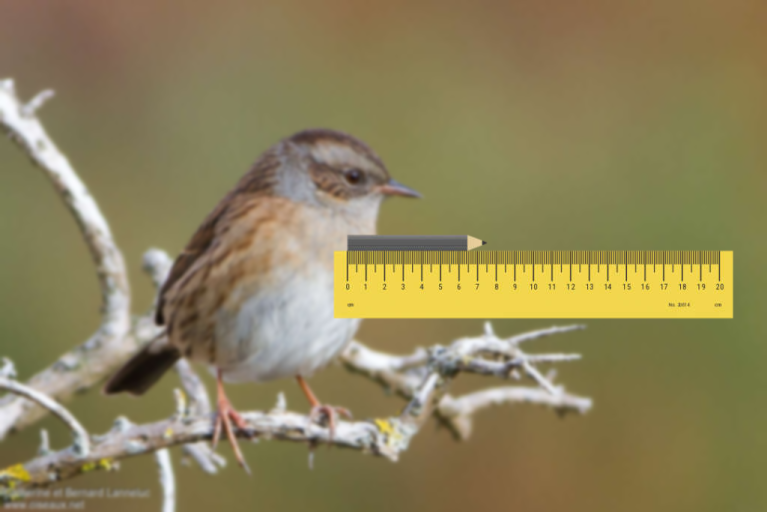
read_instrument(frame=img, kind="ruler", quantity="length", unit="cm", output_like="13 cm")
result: 7.5 cm
